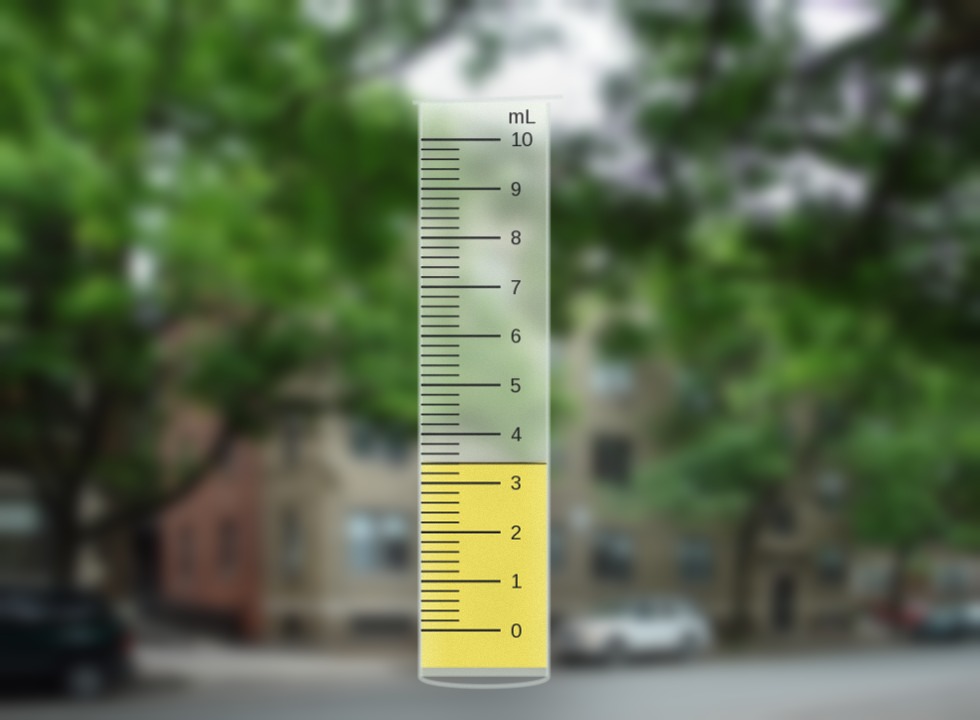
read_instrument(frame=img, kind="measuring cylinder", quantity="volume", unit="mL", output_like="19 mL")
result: 3.4 mL
